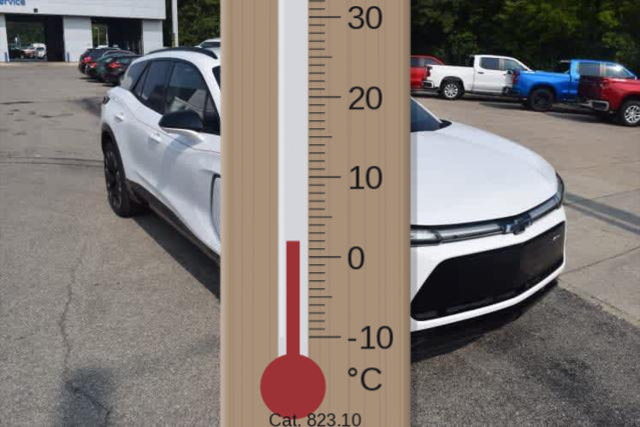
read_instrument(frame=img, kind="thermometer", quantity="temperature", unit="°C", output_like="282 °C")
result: 2 °C
